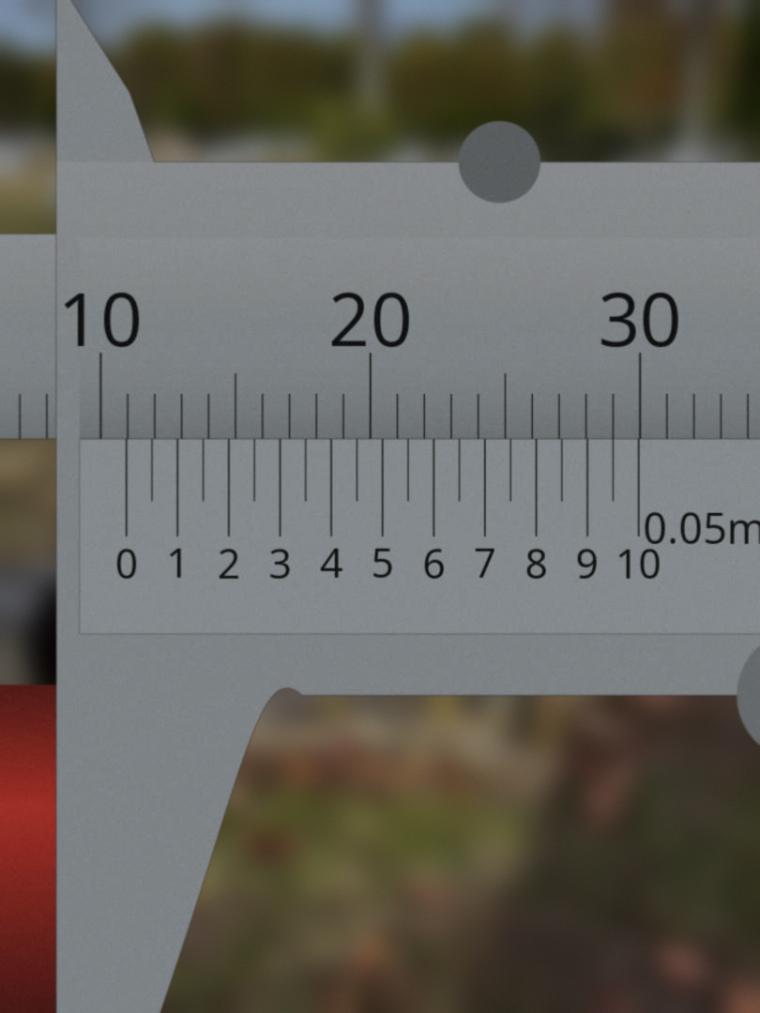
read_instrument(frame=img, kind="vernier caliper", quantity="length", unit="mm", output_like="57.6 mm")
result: 10.95 mm
